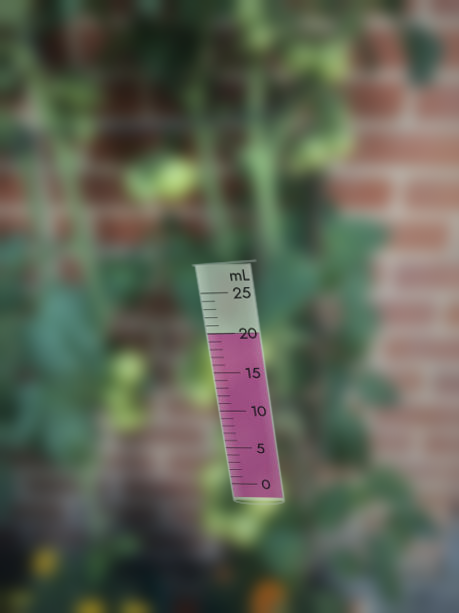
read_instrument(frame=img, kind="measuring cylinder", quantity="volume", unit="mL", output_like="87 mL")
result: 20 mL
